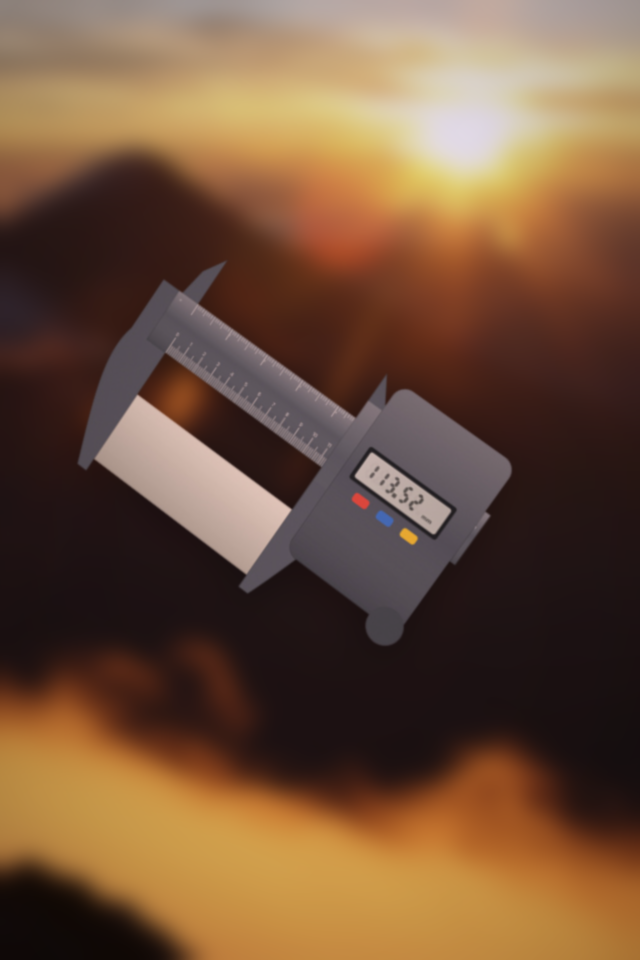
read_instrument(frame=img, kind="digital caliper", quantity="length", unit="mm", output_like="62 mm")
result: 113.52 mm
